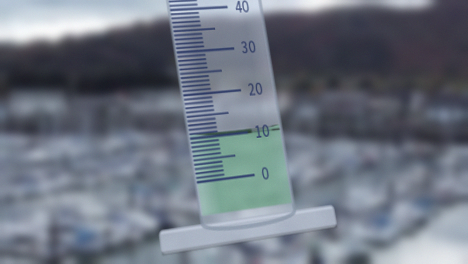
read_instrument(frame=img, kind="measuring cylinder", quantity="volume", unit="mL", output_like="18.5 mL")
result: 10 mL
